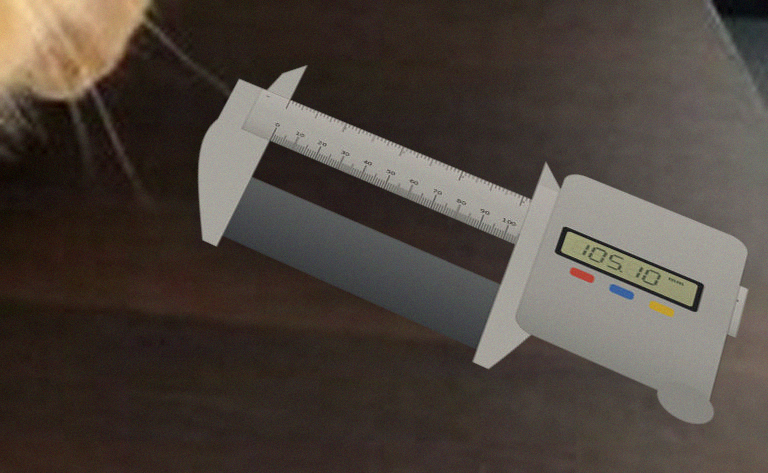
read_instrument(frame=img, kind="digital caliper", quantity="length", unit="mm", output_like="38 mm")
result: 105.10 mm
